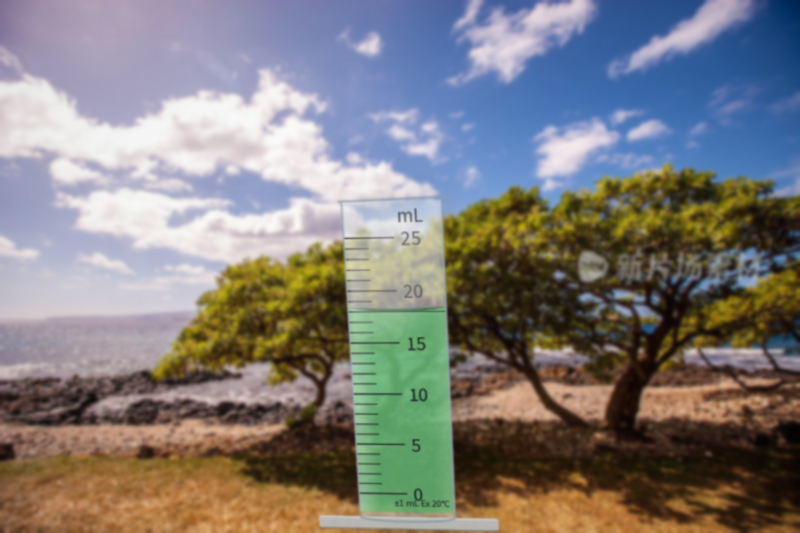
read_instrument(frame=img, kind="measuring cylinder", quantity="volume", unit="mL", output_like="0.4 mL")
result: 18 mL
